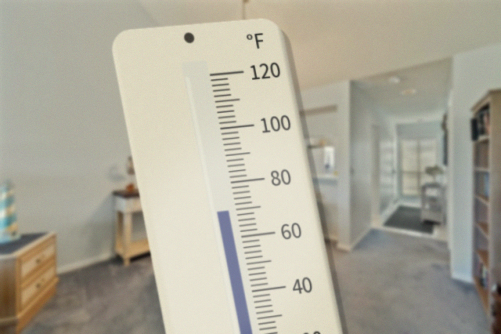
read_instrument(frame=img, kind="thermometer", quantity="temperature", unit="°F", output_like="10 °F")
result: 70 °F
